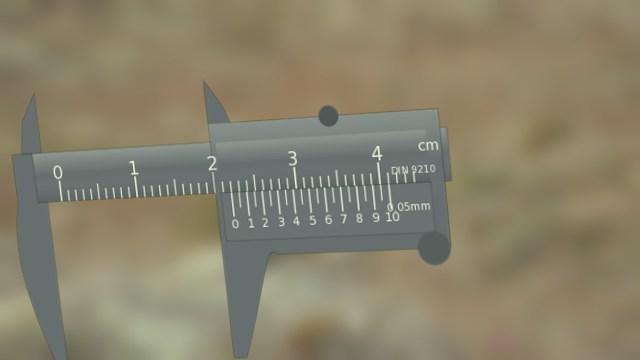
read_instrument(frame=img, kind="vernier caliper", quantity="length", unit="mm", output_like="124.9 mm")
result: 22.0 mm
